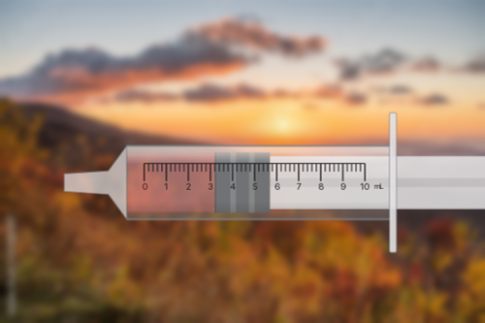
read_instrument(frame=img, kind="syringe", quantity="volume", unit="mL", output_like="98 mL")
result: 3.2 mL
